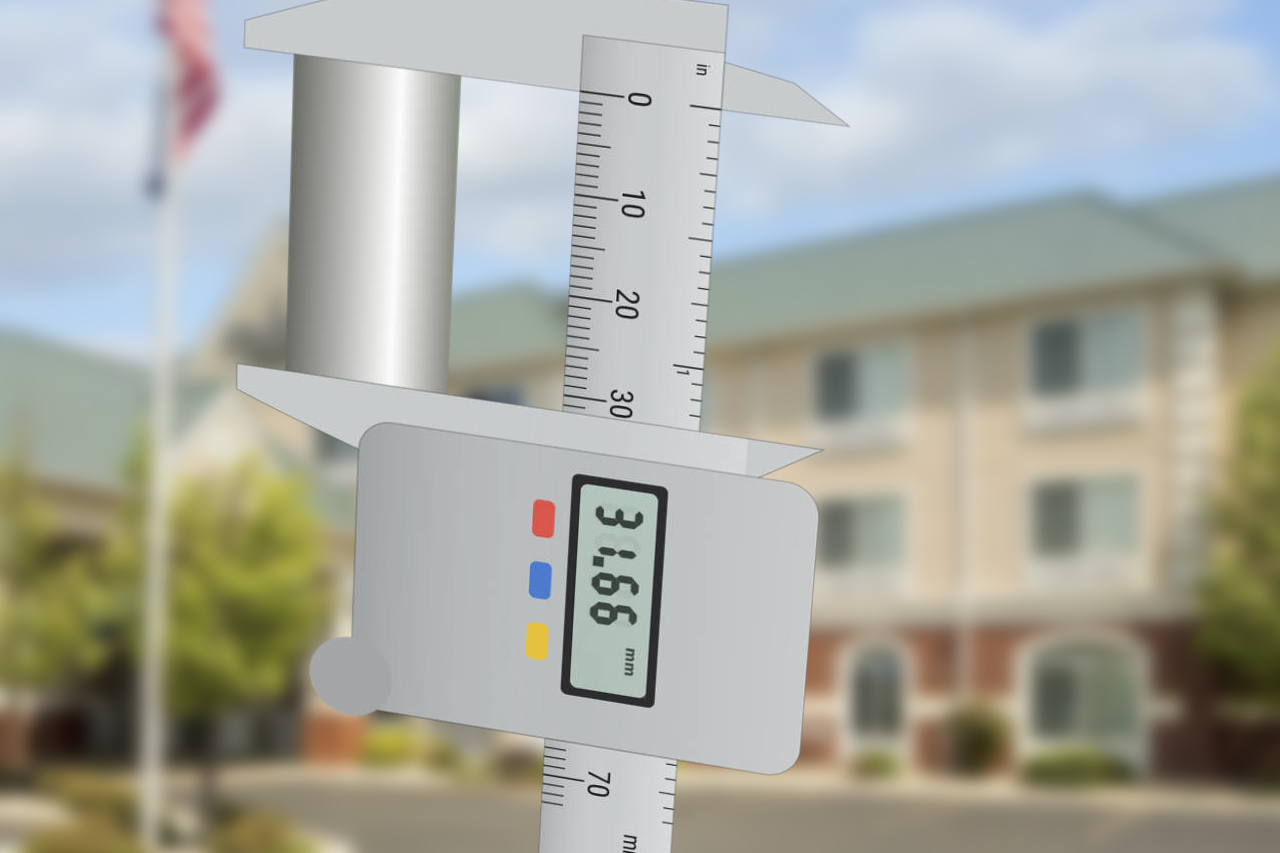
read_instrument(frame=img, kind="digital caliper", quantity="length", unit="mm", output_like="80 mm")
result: 31.66 mm
